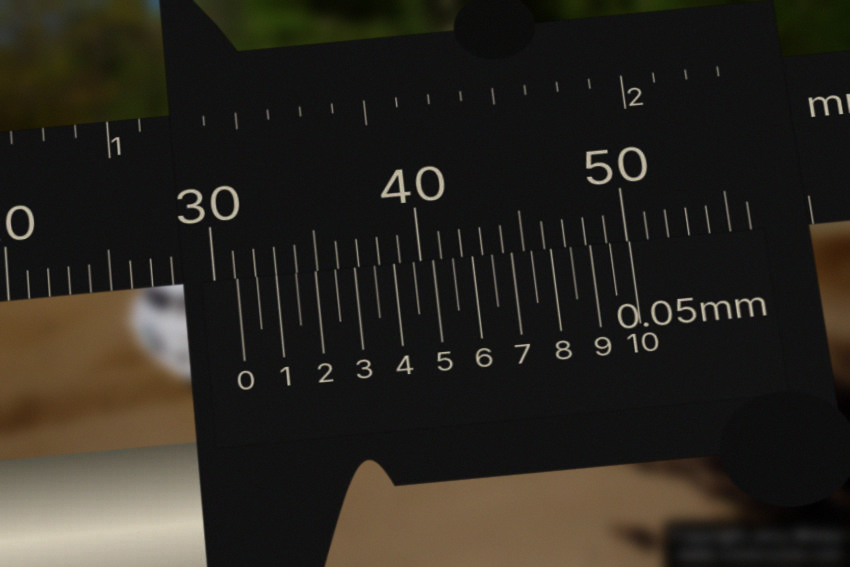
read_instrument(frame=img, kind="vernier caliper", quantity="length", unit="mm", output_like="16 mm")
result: 31.1 mm
